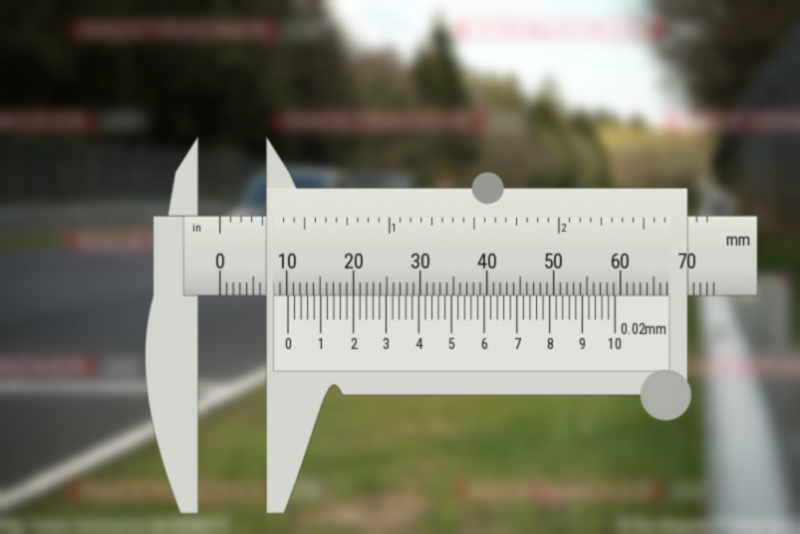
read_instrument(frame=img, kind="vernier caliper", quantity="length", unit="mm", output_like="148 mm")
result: 10.2 mm
